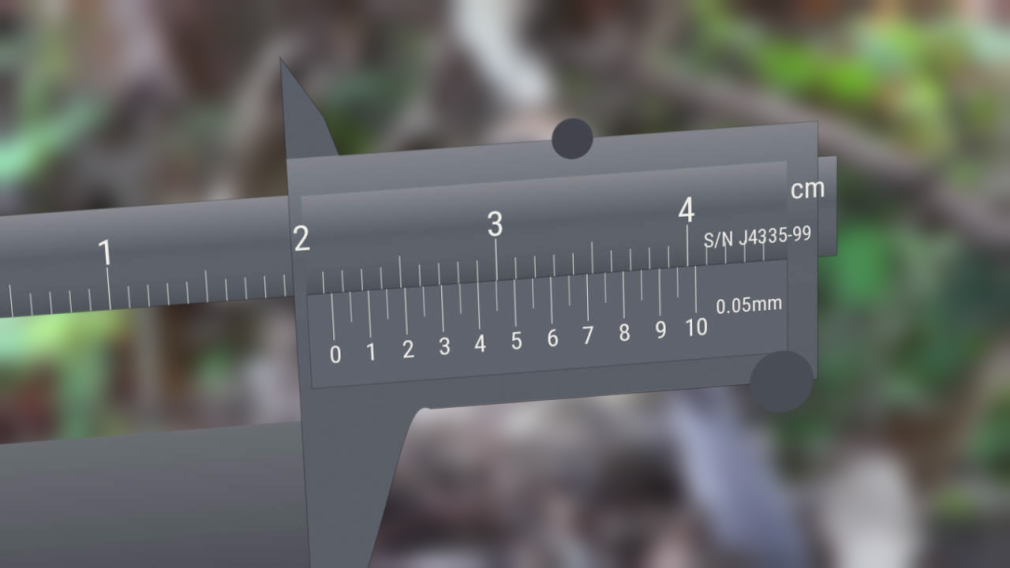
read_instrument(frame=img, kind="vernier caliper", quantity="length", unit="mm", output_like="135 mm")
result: 21.4 mm
